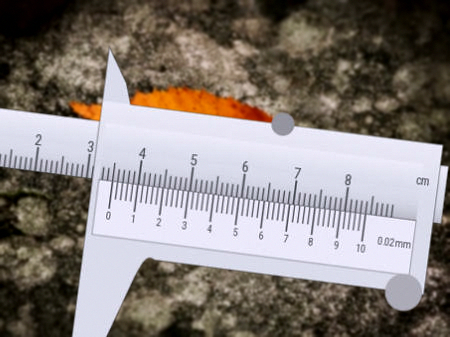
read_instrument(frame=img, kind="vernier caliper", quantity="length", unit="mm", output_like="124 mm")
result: 35.0 mm
